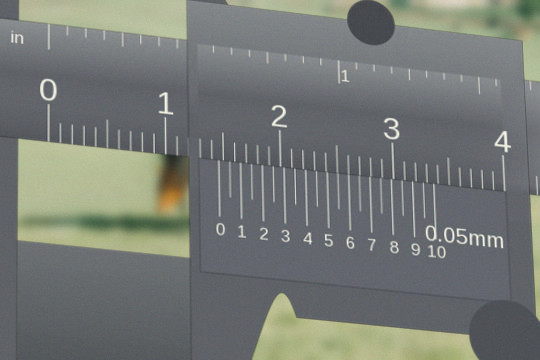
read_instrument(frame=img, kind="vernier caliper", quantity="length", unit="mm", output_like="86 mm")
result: 14.6 mm
